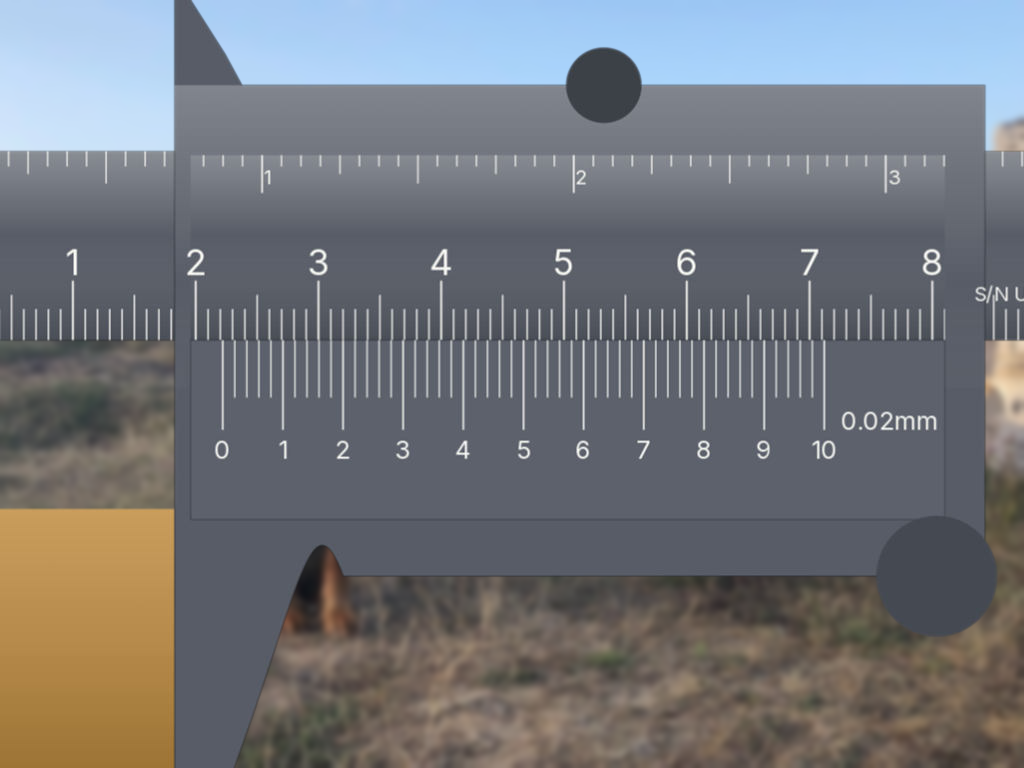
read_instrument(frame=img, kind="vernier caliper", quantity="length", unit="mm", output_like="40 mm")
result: 22.2 mm
